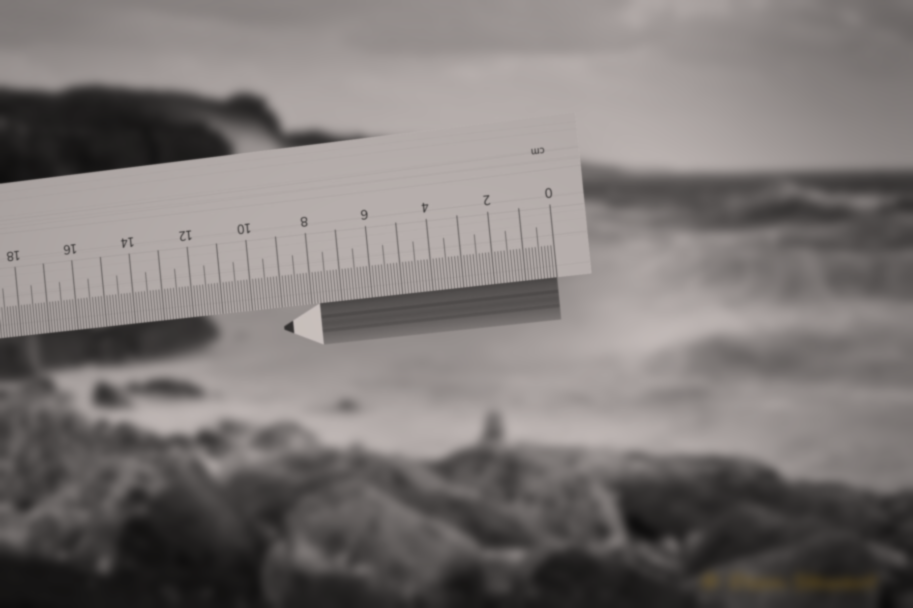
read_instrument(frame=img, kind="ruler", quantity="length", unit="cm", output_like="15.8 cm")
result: 9 cm
